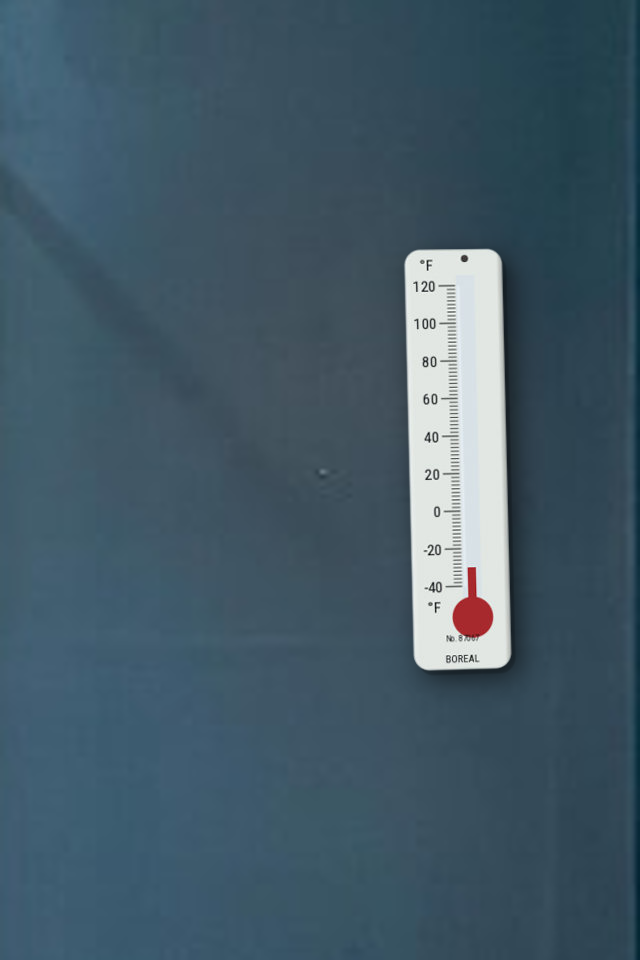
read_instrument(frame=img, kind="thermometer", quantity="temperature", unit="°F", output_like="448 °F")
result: -30 °F
